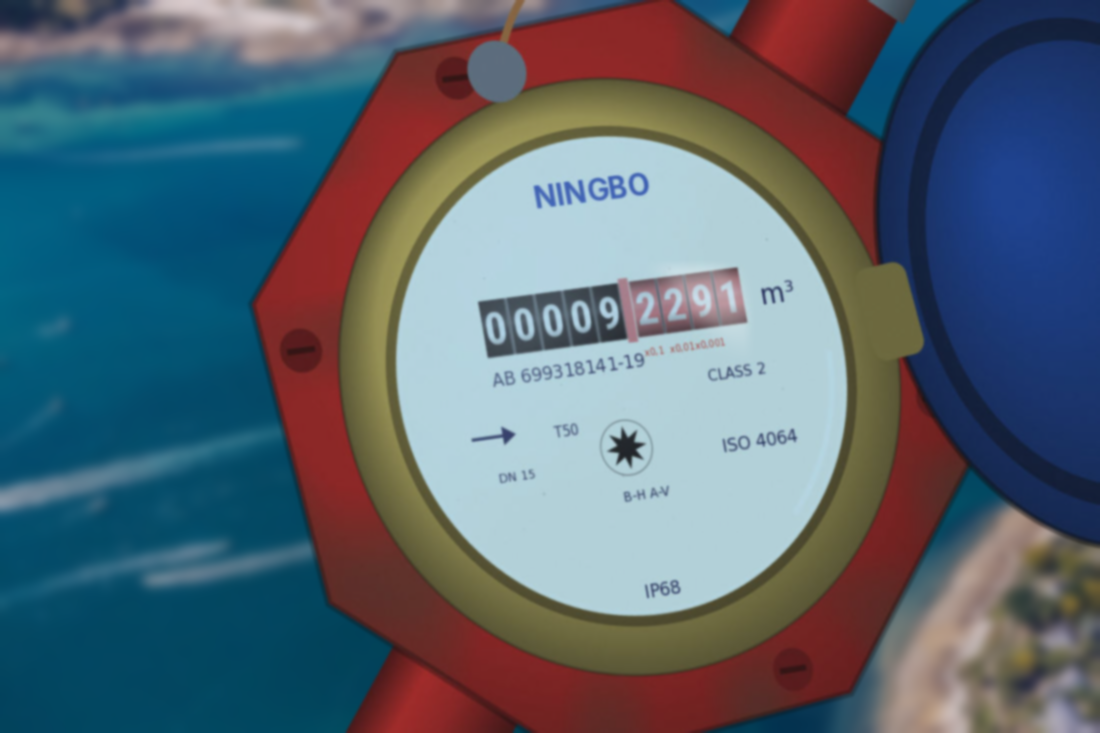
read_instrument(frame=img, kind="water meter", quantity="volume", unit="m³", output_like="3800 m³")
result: 9.2291 m³
